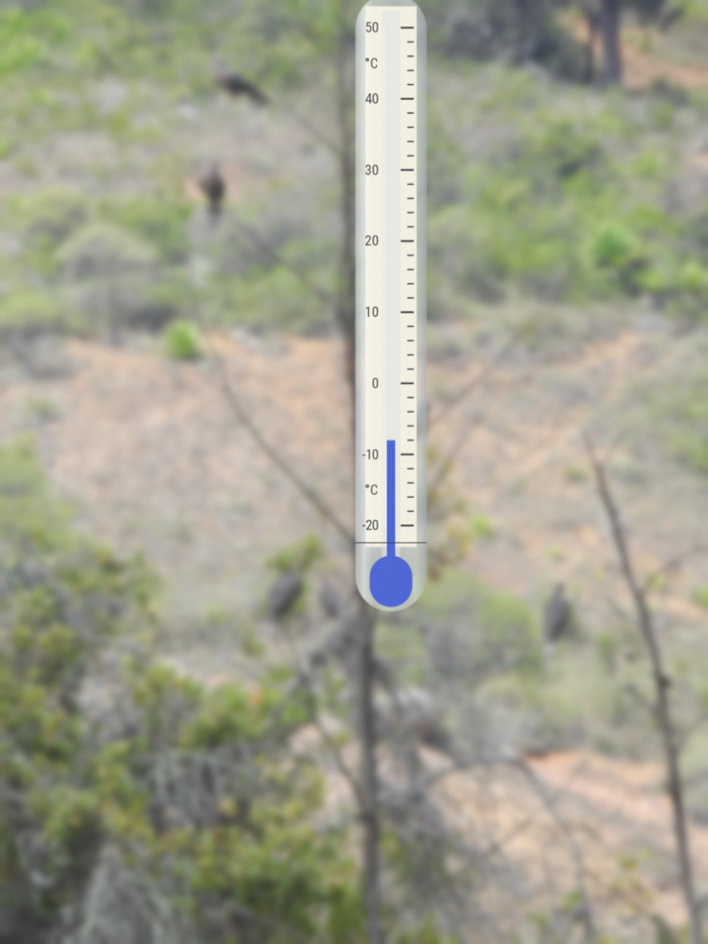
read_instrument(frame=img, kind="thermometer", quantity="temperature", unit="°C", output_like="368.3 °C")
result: -8 °C
